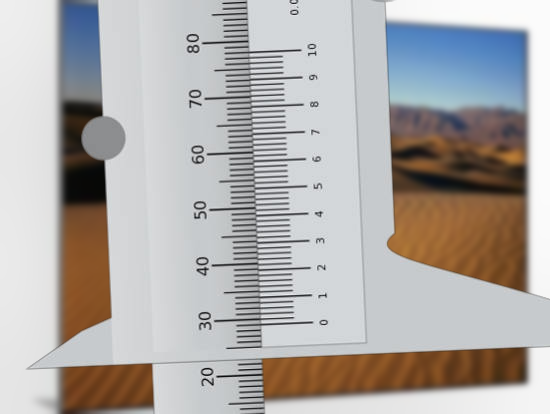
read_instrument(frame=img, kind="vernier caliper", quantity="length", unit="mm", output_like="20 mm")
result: 29.0 mm
